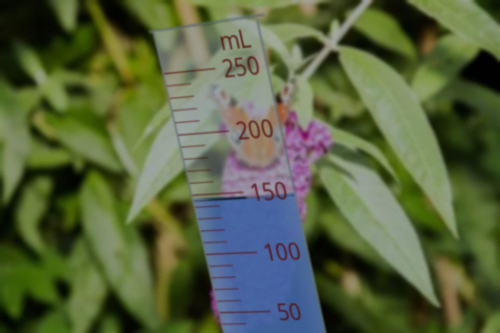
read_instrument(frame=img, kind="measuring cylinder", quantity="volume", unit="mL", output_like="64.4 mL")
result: 145 mL
